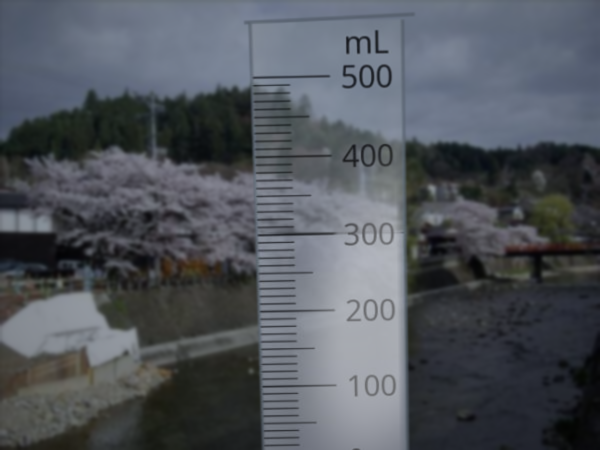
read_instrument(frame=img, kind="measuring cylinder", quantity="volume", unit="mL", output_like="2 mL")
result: 300 mL
